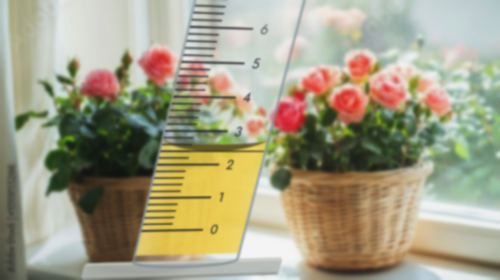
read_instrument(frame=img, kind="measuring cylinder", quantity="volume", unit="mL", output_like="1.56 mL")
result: 2.4 mL
